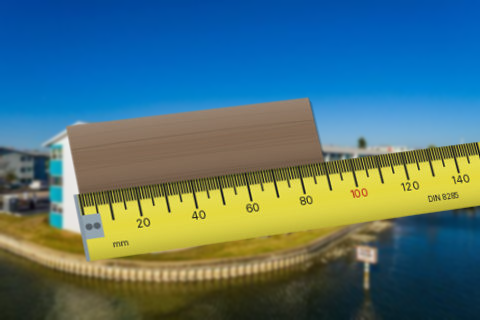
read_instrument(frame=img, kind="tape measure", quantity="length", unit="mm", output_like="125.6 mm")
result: 90 mm
